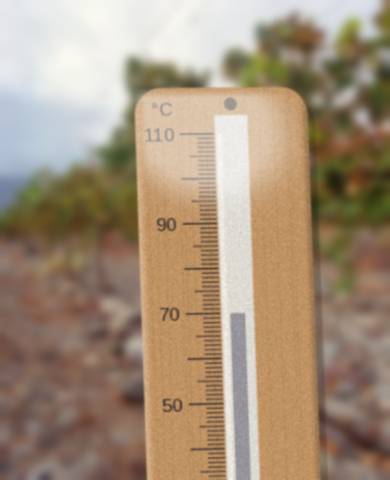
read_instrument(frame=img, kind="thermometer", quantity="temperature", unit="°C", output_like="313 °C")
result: 70 °C
